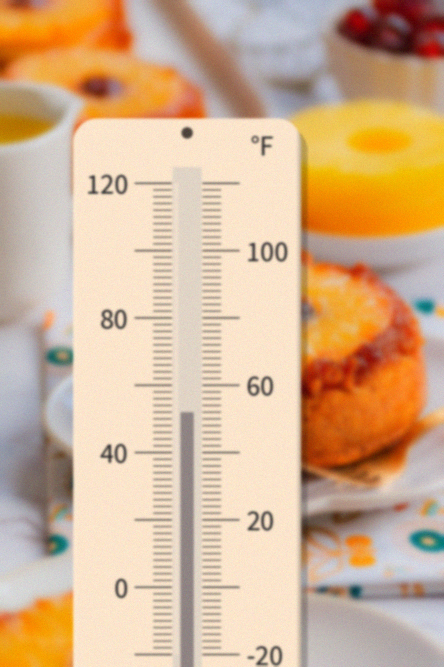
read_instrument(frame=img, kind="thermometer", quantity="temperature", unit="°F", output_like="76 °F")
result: 52 °F
